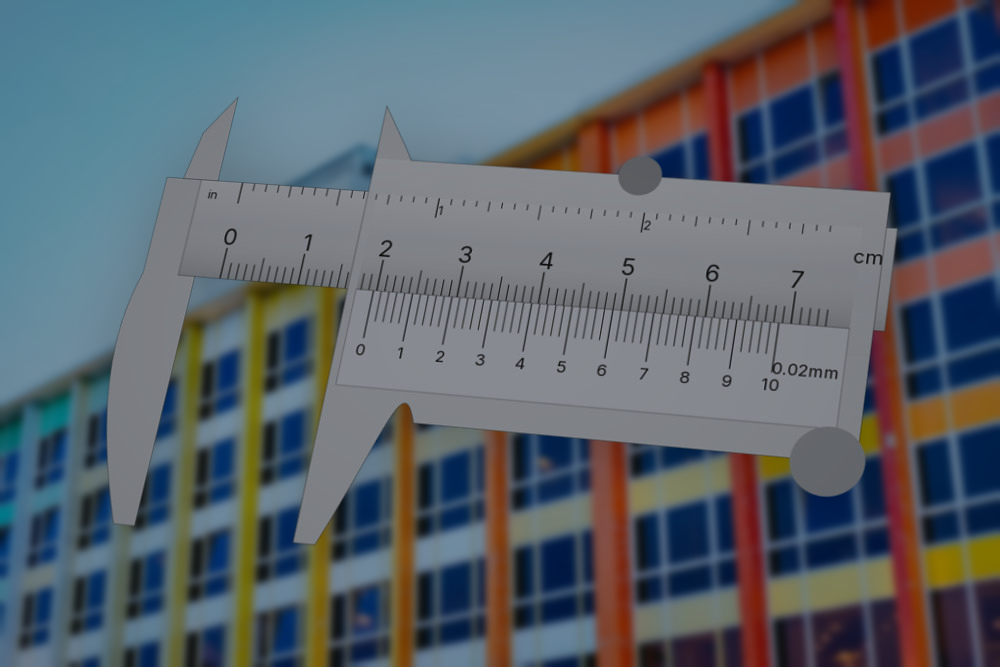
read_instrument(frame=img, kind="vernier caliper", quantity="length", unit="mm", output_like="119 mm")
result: 19.6 mm
